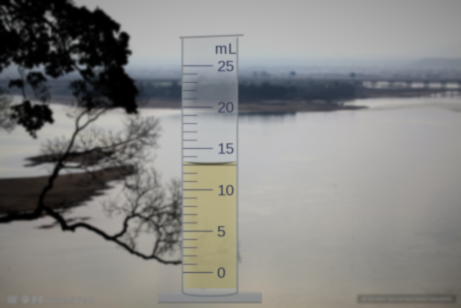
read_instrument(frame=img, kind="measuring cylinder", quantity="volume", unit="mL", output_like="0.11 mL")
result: 13 mL
